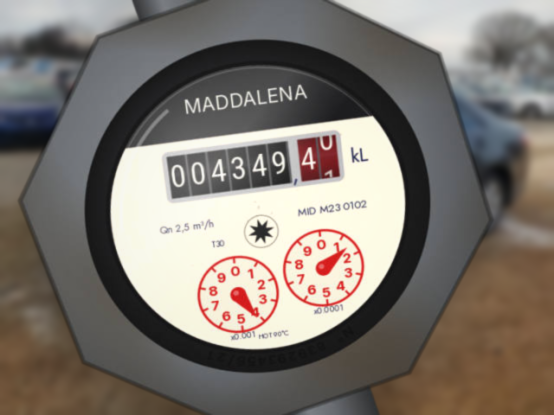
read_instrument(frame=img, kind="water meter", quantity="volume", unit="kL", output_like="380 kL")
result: 4349.4041 kL
